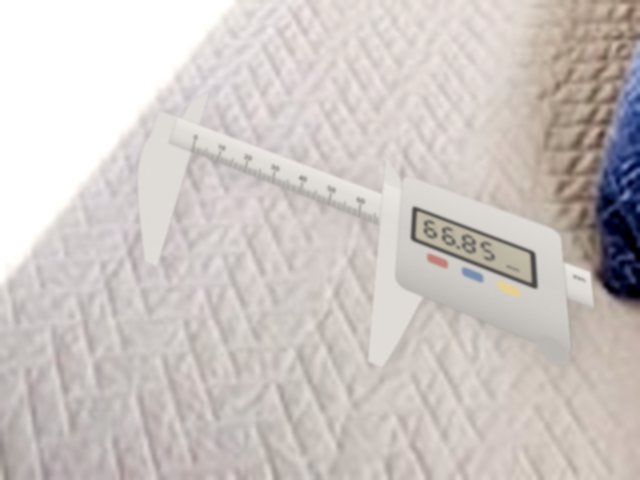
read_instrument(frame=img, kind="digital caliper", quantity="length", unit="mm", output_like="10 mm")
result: 66.85 mm
